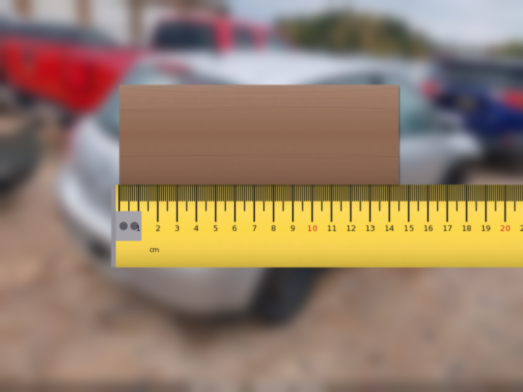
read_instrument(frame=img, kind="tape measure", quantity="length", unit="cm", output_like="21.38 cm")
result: 14.5 cm
